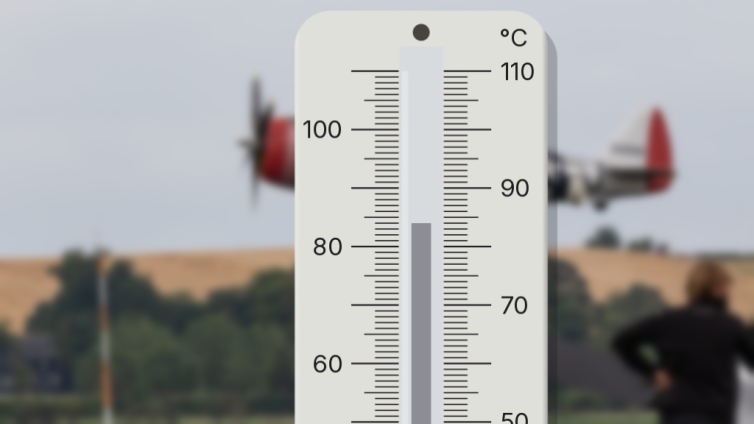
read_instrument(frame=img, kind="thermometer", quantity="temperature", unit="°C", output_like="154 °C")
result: 84 °C
